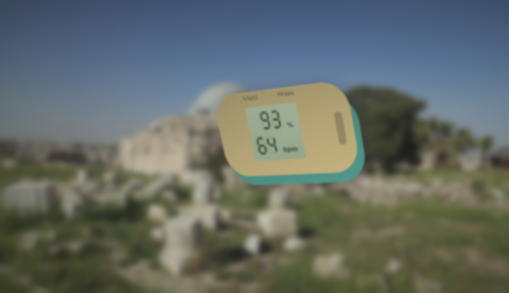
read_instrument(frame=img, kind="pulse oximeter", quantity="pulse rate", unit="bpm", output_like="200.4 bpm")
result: 64 bpm
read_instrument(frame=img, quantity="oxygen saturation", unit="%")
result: 93 %
